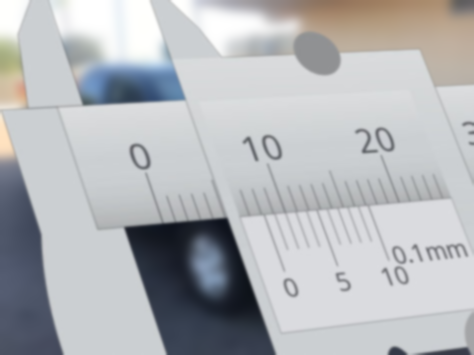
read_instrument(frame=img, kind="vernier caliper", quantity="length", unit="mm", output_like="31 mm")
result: 8.2 mm
